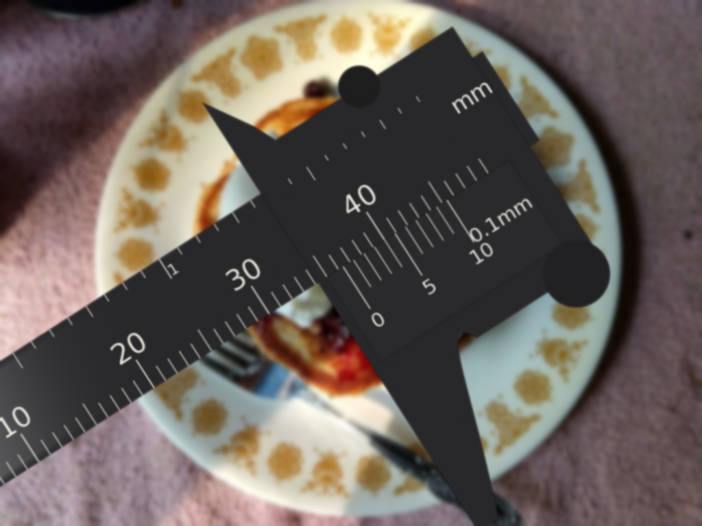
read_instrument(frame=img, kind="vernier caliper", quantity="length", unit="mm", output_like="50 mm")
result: 36.4 mm
